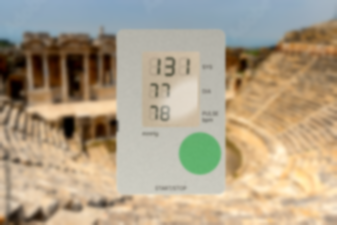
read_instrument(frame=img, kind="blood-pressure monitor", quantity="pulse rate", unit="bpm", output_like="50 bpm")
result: 78 bpm
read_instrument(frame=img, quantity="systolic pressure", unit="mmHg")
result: 131 mmHg
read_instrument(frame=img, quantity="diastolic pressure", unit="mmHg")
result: 77 mmHg
